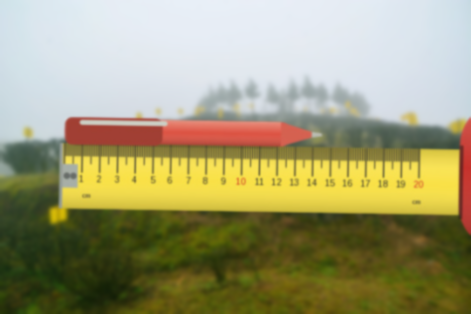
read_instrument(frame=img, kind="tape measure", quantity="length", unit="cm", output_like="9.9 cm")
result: 14.5 cm
